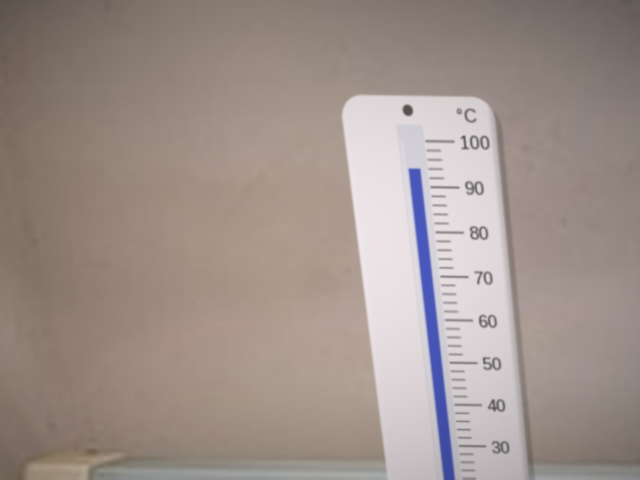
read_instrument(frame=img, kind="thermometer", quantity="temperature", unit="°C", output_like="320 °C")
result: 94 °C
